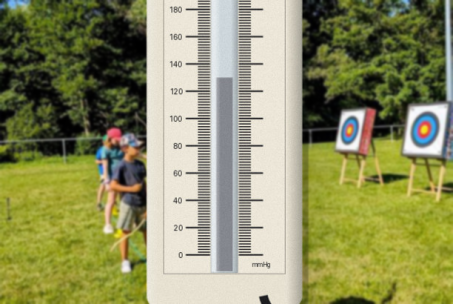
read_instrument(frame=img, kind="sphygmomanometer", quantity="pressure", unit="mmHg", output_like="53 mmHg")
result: 130 mmHg
